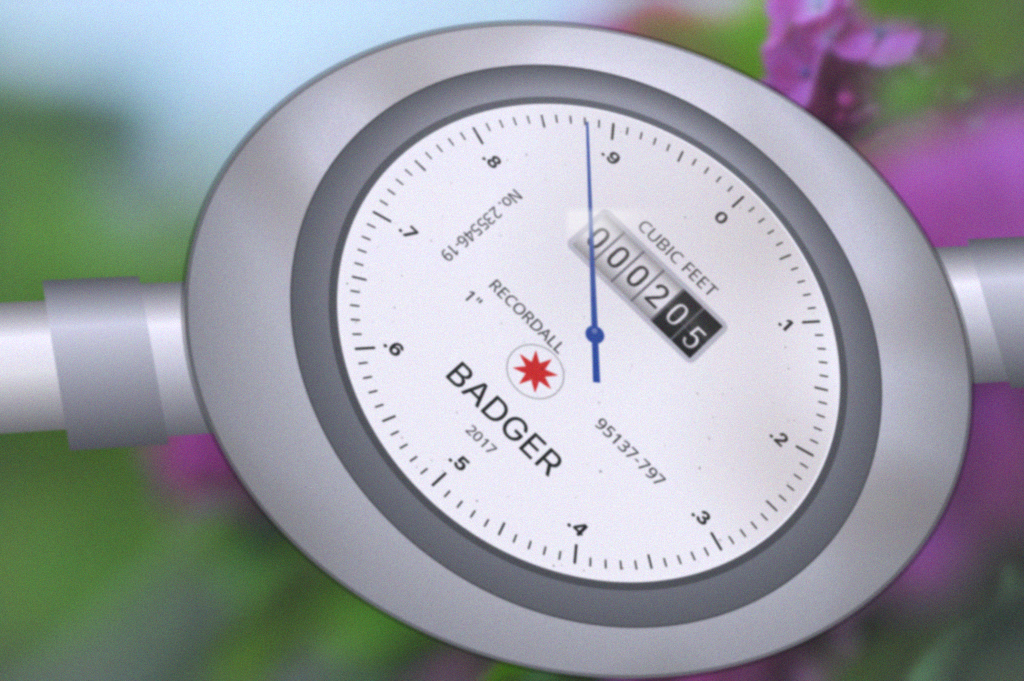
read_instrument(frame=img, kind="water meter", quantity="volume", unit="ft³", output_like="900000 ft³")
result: 204.88 ft³
